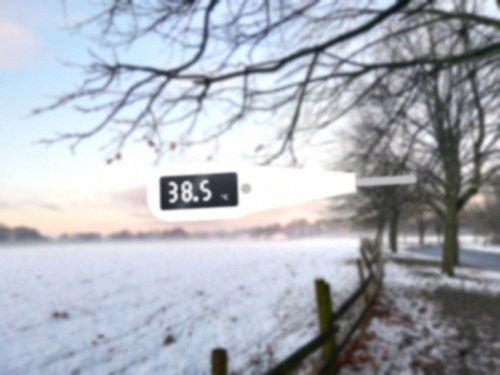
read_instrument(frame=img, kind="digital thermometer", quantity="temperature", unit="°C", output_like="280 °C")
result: 38.5 °C
